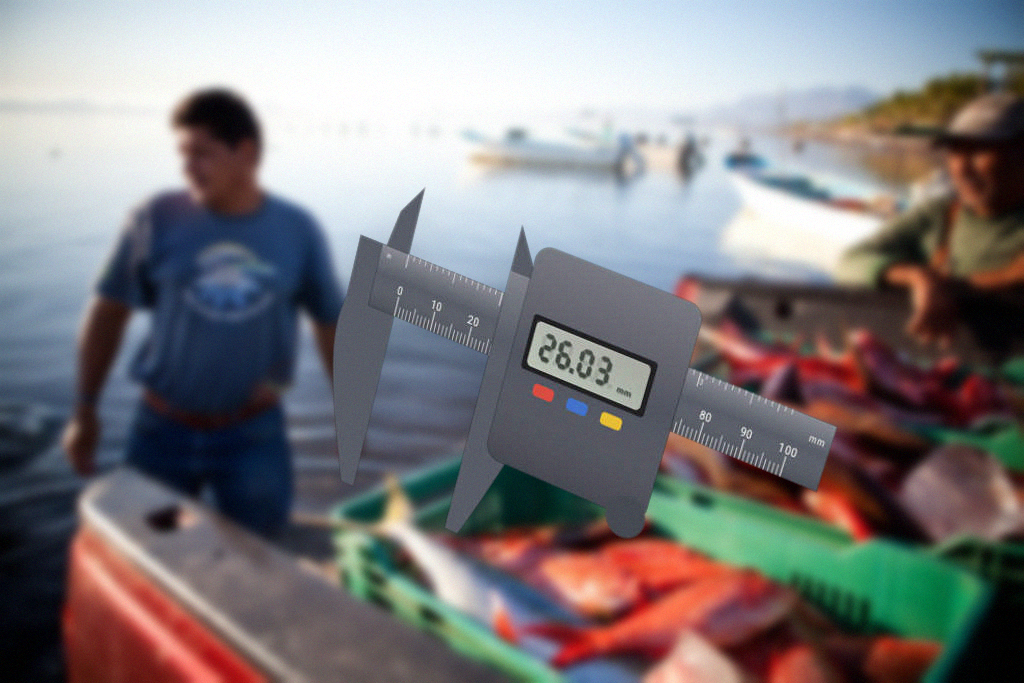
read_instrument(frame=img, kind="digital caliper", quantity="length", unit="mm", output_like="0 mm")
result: 26.03 mm
